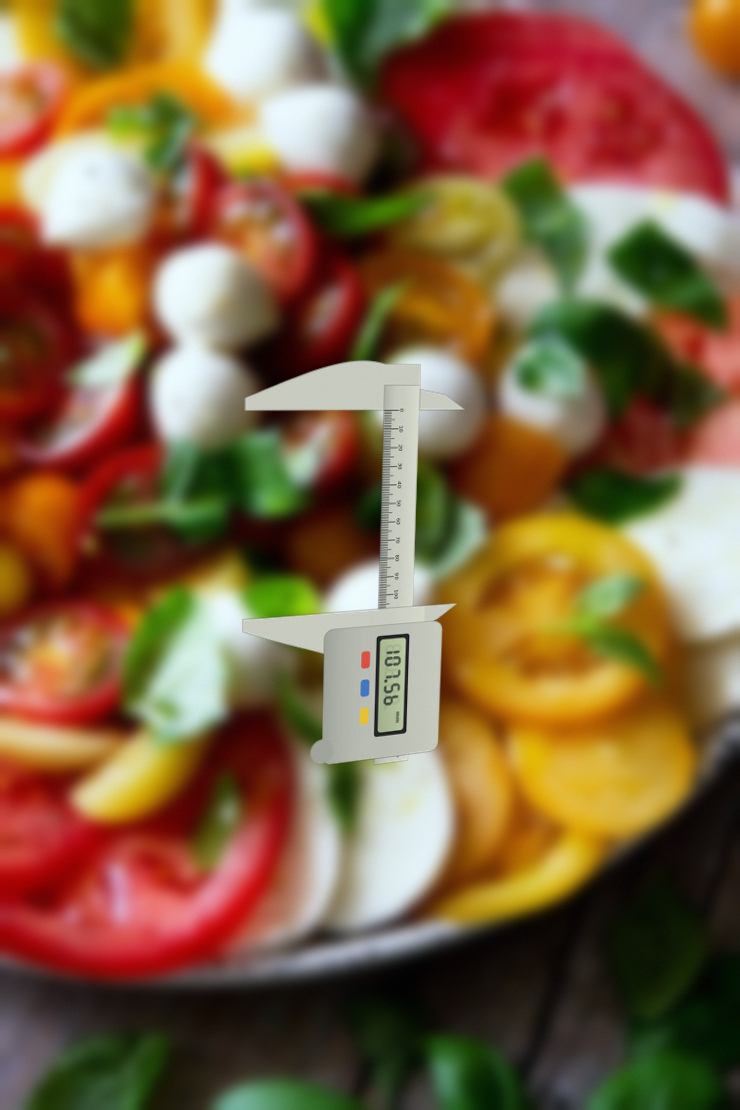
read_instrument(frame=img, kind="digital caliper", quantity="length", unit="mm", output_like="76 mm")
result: 107.56 mm
